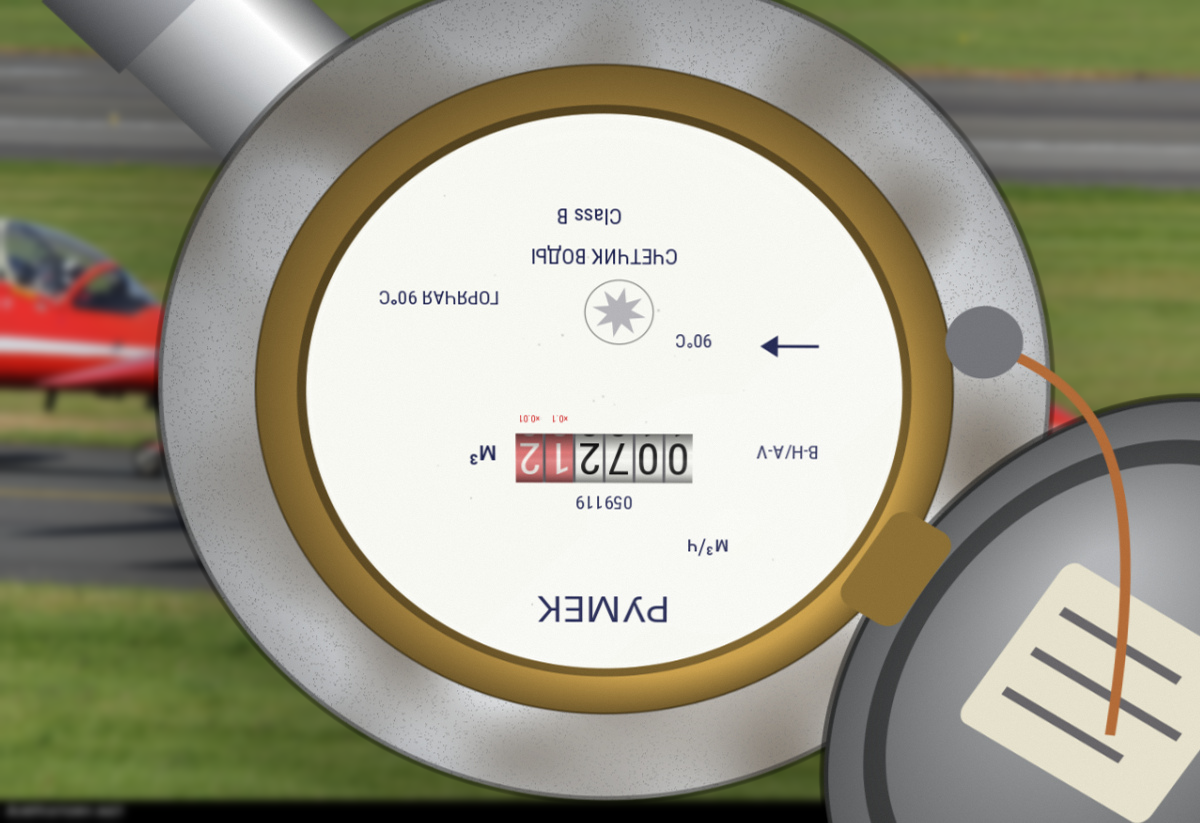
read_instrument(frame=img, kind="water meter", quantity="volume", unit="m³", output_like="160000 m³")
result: 72.12 m³
